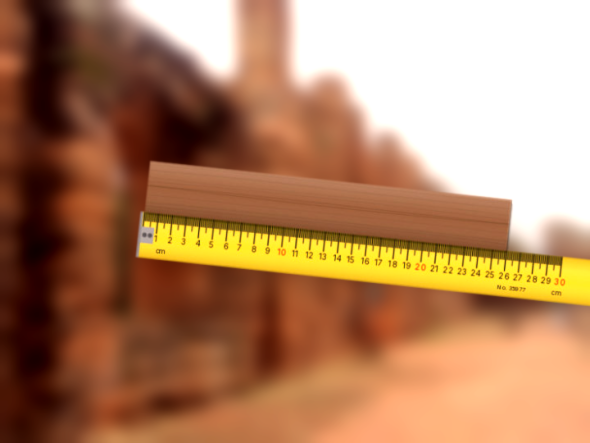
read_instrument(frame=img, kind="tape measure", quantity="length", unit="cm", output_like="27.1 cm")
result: 26 cm
